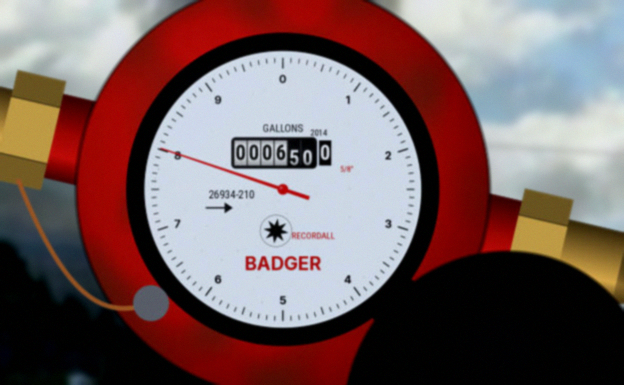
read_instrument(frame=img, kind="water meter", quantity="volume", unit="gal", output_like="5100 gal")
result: 6498.0 gal
